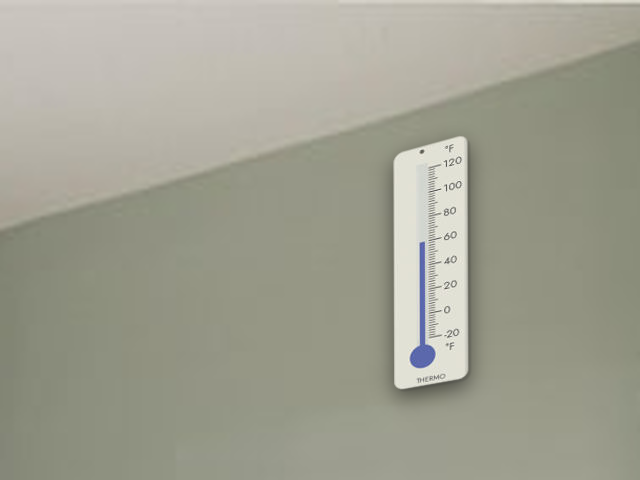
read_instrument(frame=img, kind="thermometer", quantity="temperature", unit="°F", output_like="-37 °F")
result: 60 °F
